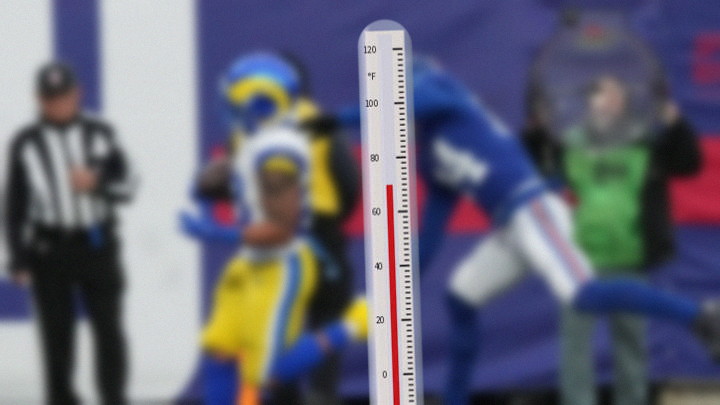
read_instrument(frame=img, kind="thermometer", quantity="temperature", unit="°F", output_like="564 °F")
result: 70 °F
